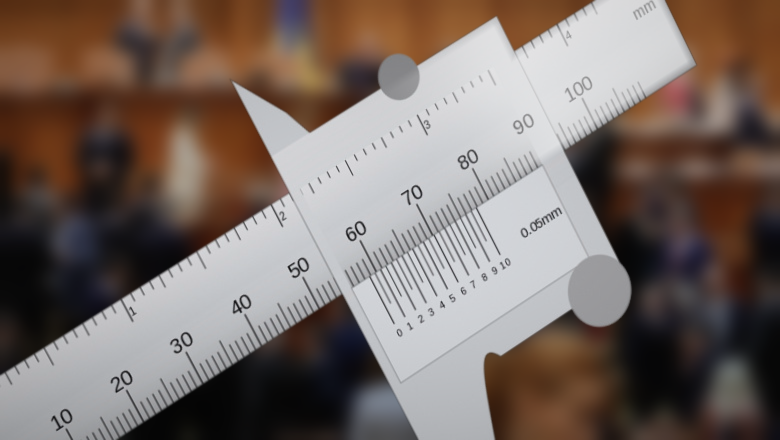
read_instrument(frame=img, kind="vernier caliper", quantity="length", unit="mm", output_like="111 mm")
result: 58.8 mm
